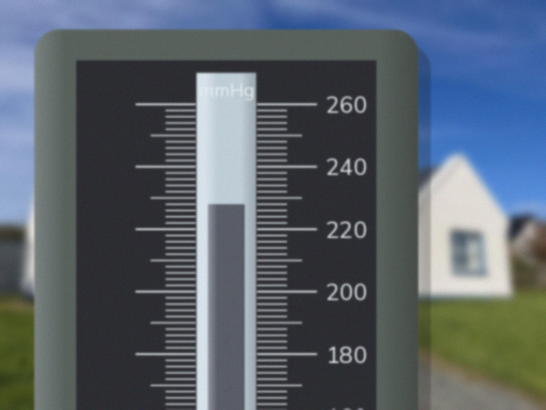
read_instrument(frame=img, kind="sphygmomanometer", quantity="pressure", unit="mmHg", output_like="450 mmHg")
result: 228 mmHg
